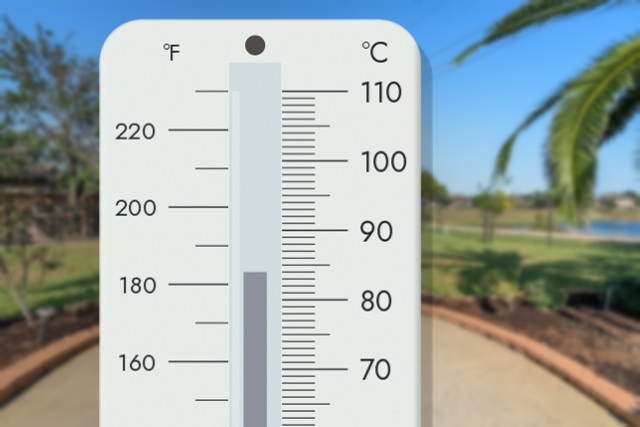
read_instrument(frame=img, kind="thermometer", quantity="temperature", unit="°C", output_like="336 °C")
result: 84 °C
